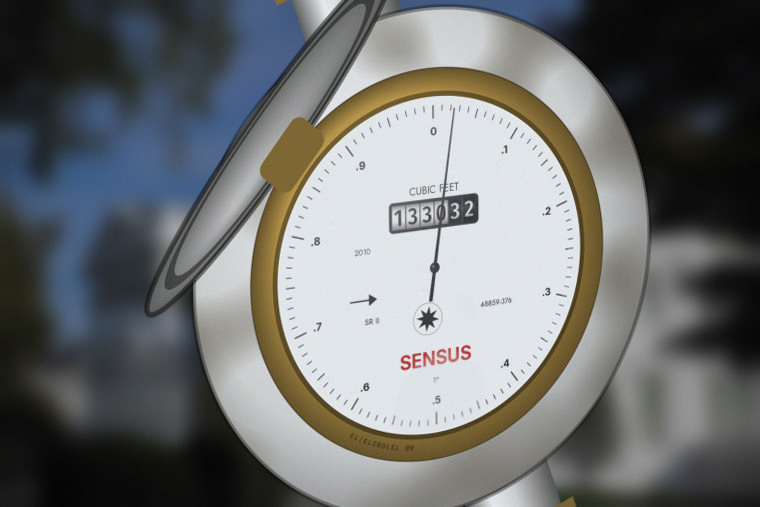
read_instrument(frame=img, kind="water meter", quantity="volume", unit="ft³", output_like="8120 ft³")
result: 133032.02 ft³
